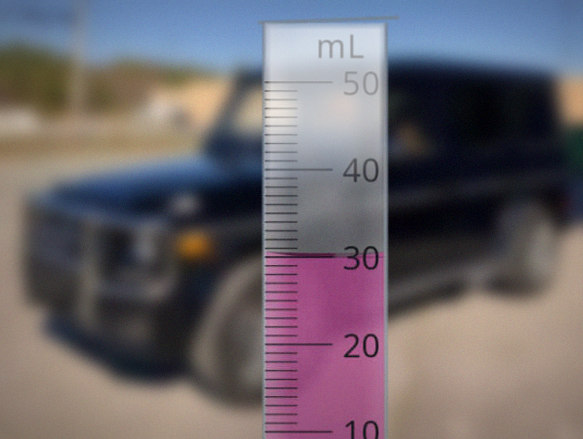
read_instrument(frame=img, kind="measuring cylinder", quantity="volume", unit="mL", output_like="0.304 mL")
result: 30 mL
